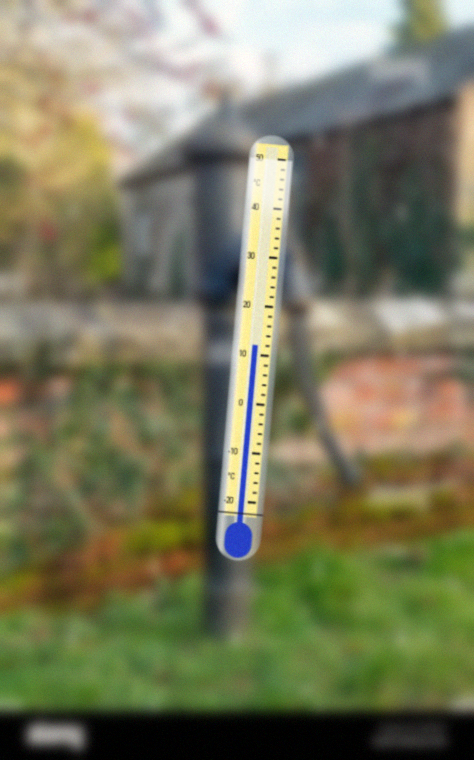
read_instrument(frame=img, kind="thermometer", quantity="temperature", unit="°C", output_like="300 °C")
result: 12 °C
